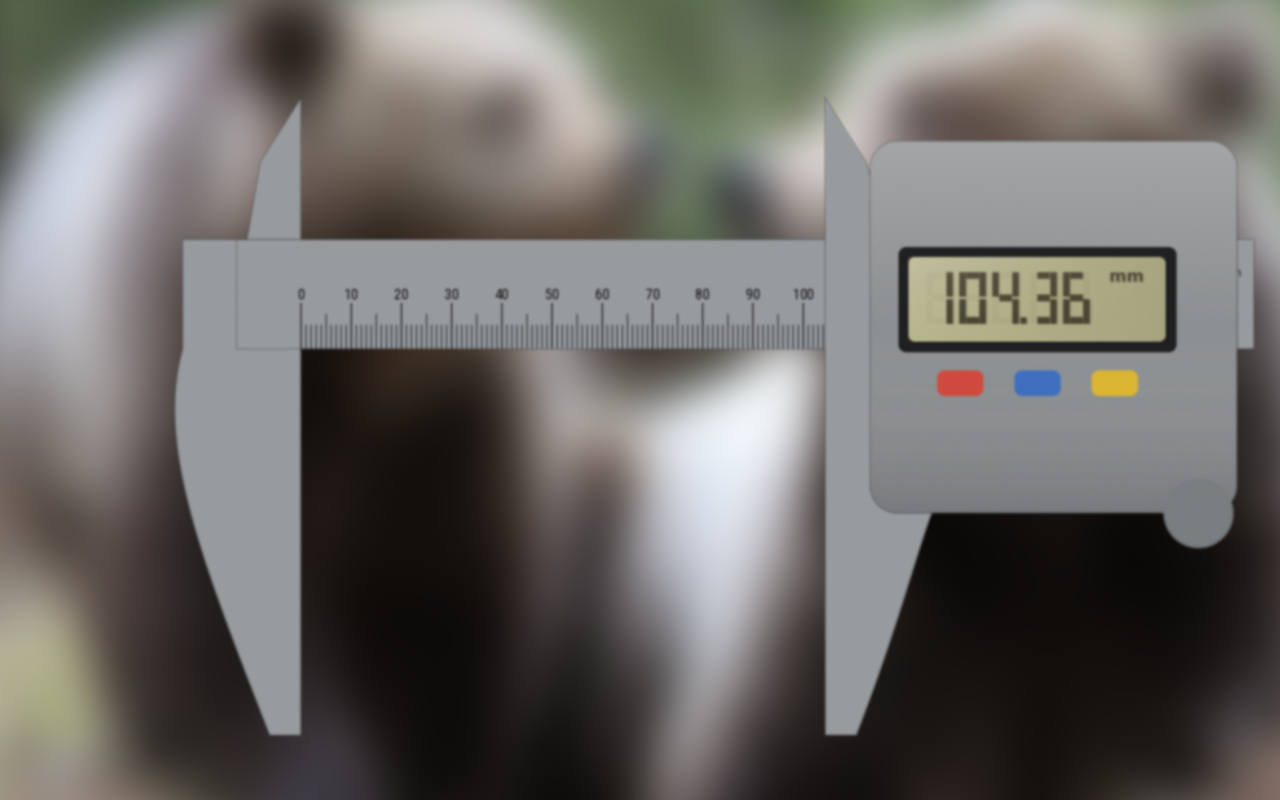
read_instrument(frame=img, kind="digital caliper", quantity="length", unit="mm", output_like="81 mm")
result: 104.36 mm
